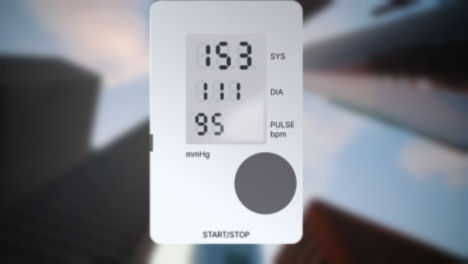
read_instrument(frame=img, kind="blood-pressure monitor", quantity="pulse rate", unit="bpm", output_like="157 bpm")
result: 95 bpm
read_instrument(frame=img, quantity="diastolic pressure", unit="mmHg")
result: 111 mmHg
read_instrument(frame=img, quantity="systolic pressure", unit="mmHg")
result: 153 mmHg
